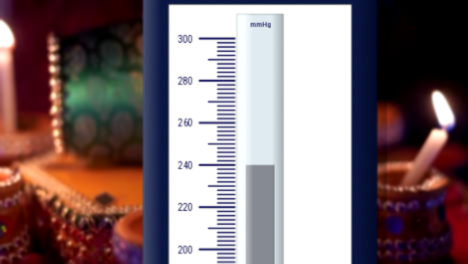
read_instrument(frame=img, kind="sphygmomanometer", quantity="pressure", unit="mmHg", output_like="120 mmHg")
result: 240 mmHg
